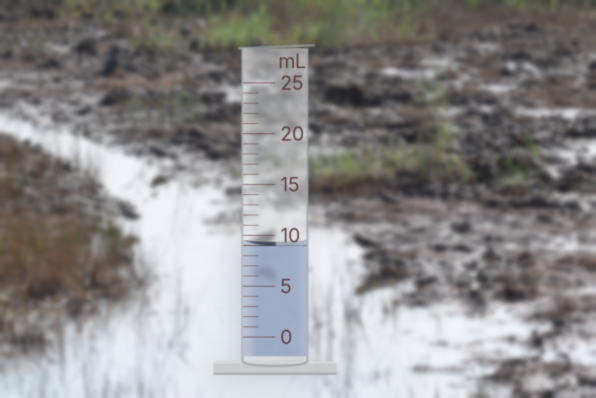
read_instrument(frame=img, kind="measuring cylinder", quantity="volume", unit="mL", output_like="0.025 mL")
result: 9 mL
